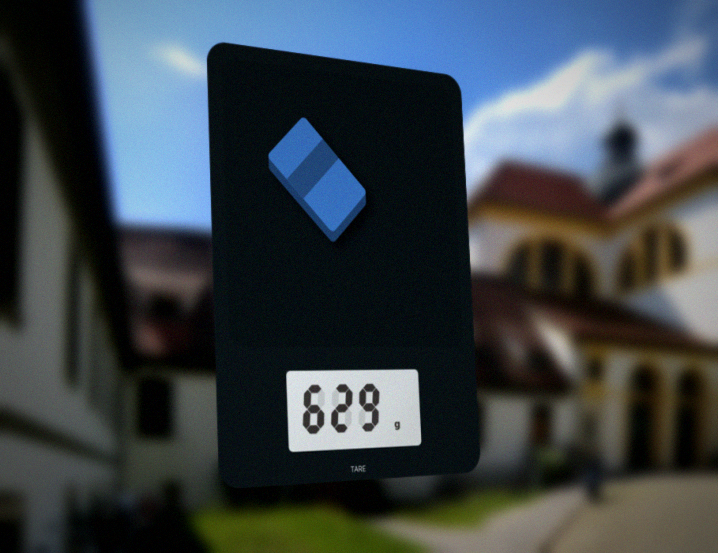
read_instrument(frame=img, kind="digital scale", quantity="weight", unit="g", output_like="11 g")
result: 629 g
